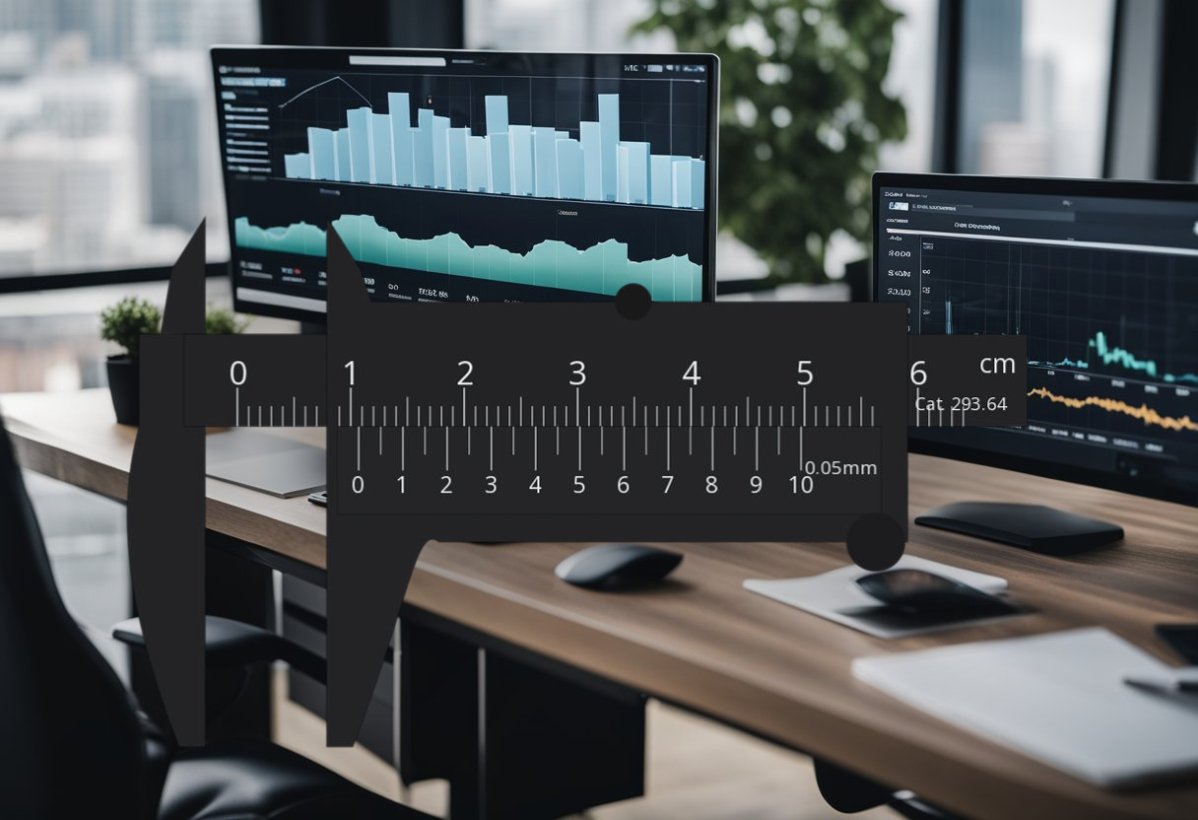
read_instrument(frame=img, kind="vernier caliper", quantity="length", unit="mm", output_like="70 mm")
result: 10.7 mm
